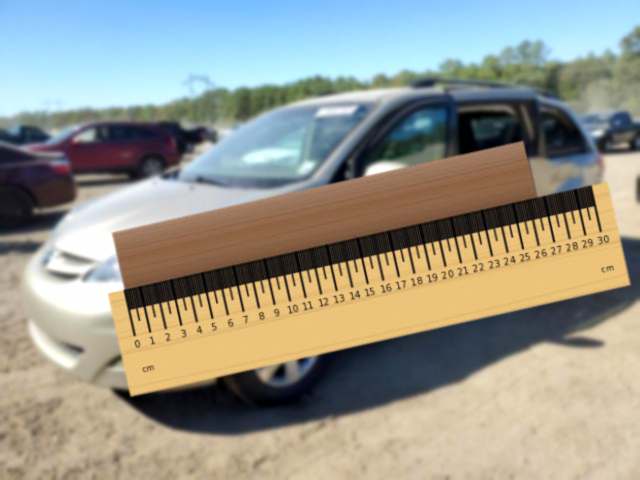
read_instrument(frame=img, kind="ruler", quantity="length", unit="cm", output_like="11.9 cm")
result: 26.5 cm
